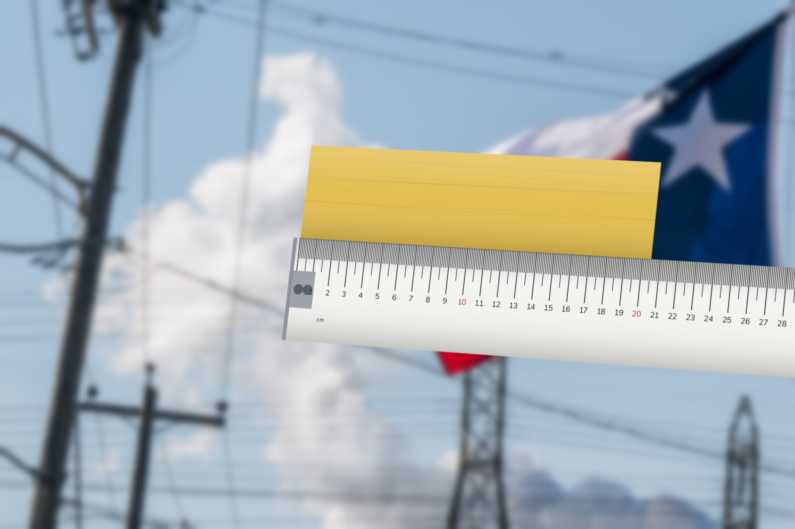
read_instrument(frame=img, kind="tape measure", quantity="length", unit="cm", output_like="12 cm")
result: 20.5 cm
